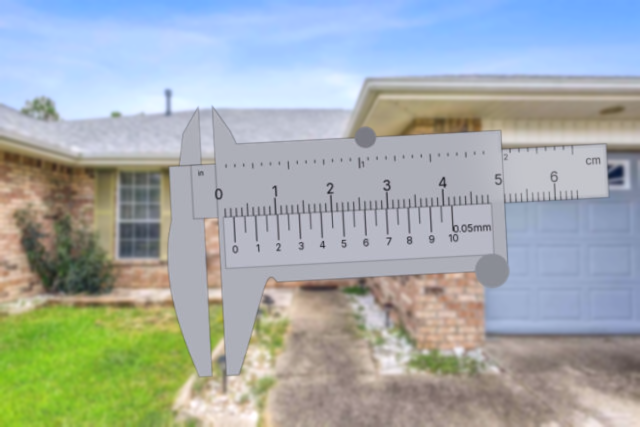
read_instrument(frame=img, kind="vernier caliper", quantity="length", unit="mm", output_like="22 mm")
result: 2.5 mm
